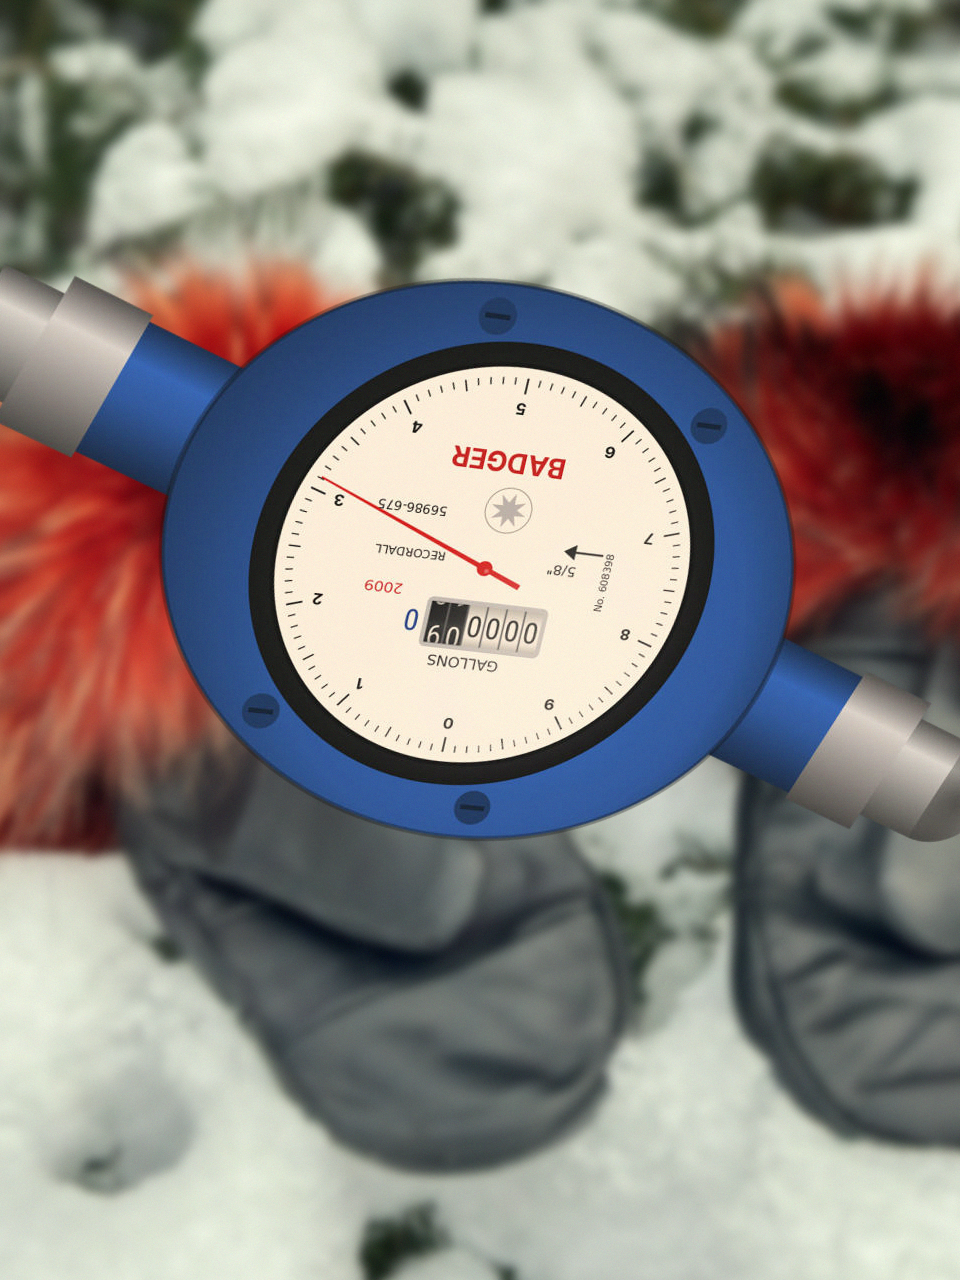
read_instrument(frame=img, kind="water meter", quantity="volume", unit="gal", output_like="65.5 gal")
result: 93.1 gal
